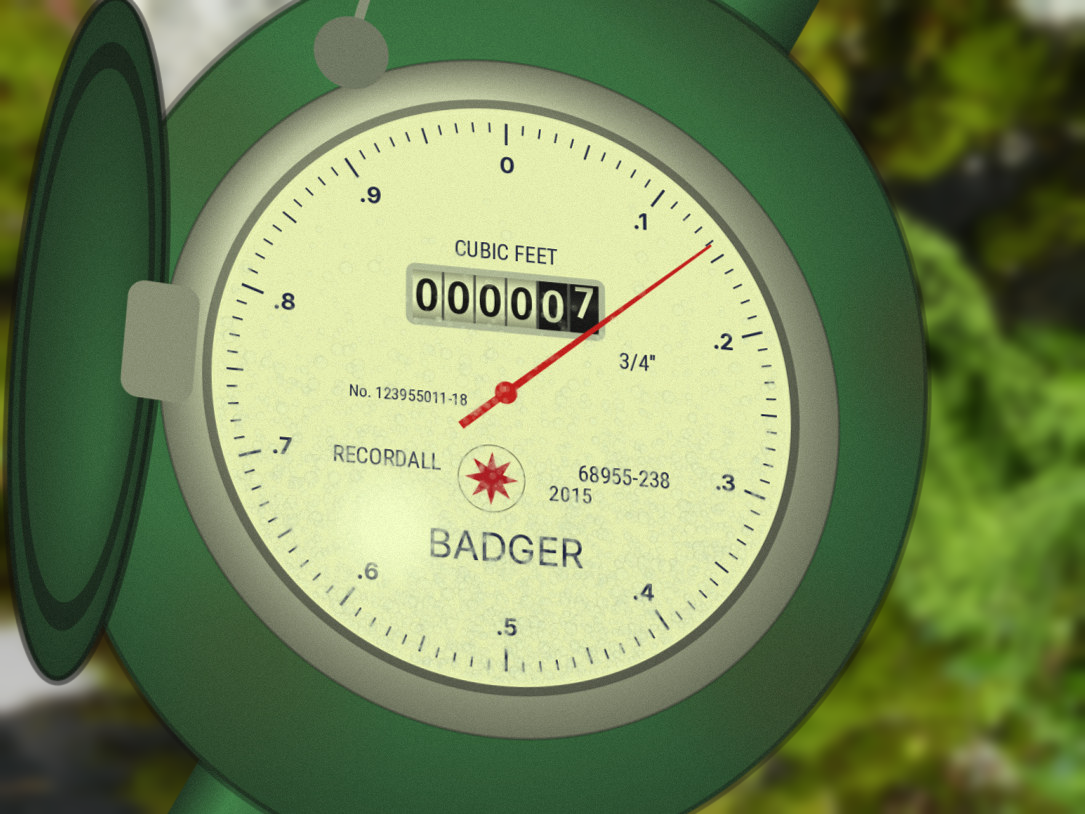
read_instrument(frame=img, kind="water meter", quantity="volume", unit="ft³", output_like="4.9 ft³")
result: 7.14 ft³
